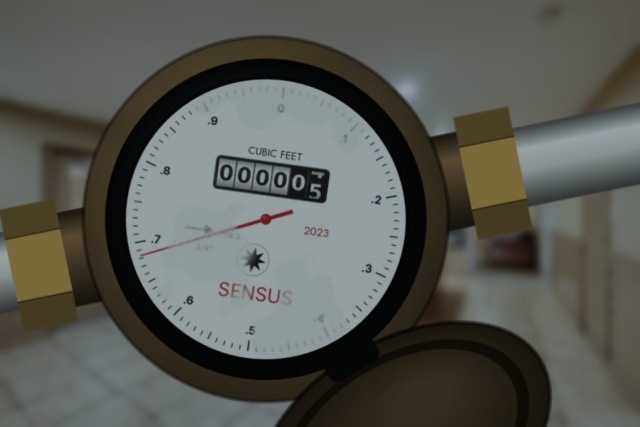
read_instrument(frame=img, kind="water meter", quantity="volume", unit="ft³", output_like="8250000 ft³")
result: 4.68 ft³
